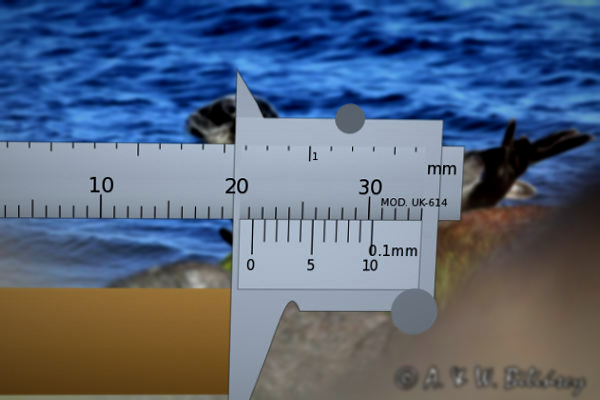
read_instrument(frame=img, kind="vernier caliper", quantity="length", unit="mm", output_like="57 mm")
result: 21.3 mm
